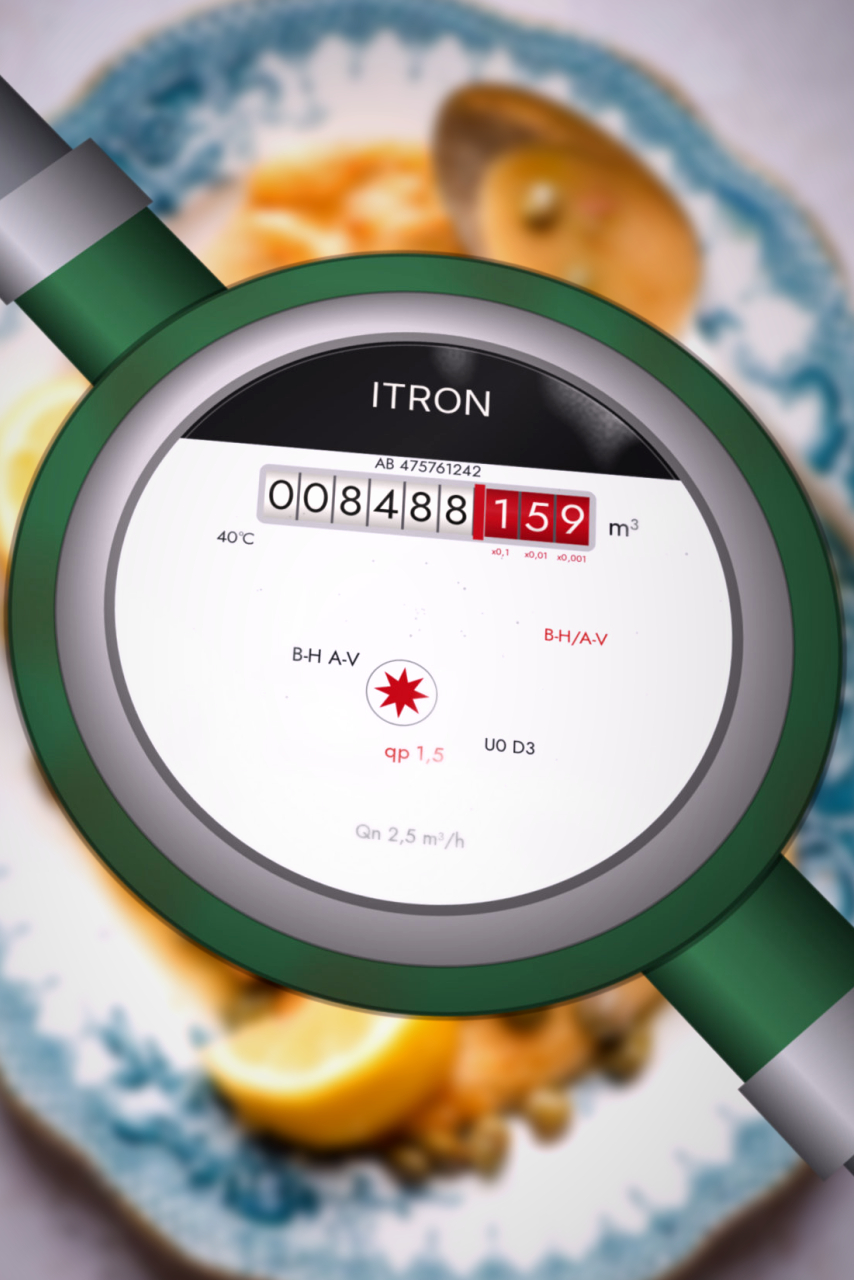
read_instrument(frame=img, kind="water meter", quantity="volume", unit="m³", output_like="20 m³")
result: 8488.159 m³
